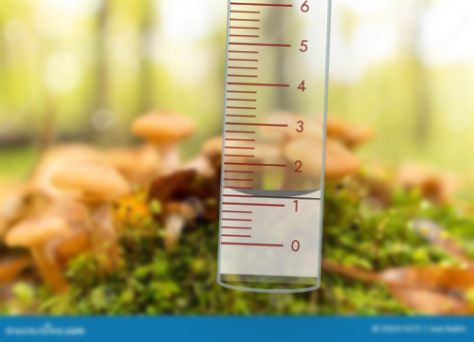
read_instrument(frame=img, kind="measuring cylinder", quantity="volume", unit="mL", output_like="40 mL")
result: 1.2 mL
